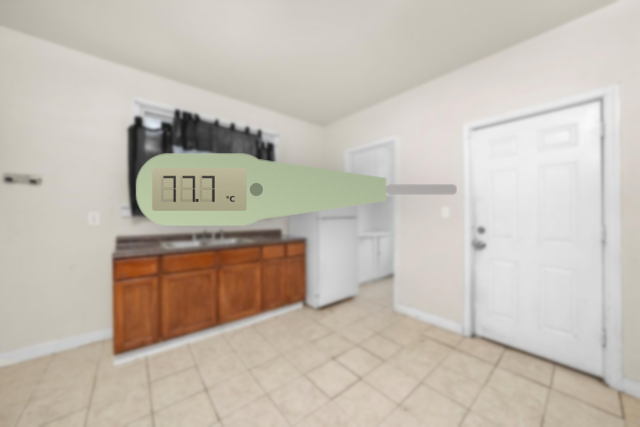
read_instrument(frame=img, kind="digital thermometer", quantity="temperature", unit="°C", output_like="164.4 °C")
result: 77.7 °C
